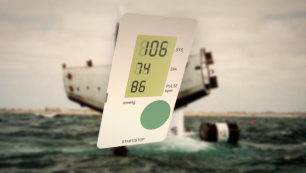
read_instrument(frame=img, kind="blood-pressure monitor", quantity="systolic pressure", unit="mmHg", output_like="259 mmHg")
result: 106 mmHg
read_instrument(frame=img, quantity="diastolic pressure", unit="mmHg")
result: 74 mmHg
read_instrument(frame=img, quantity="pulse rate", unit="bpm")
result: 86 bpm
